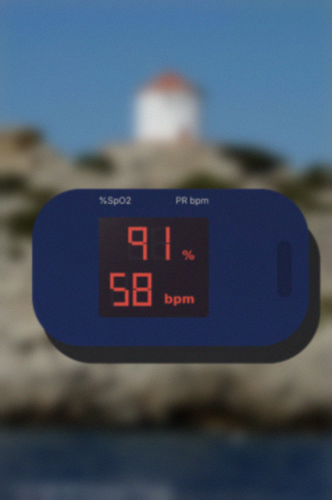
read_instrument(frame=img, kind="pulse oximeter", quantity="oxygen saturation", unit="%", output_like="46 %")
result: 91 %
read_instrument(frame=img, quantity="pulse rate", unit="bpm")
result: 58 bpm
